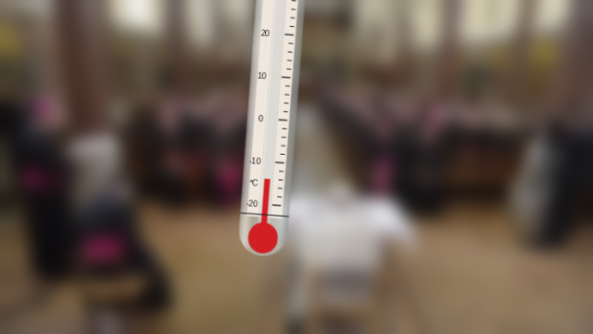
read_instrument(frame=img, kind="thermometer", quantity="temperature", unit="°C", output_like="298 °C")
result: -14 °C
